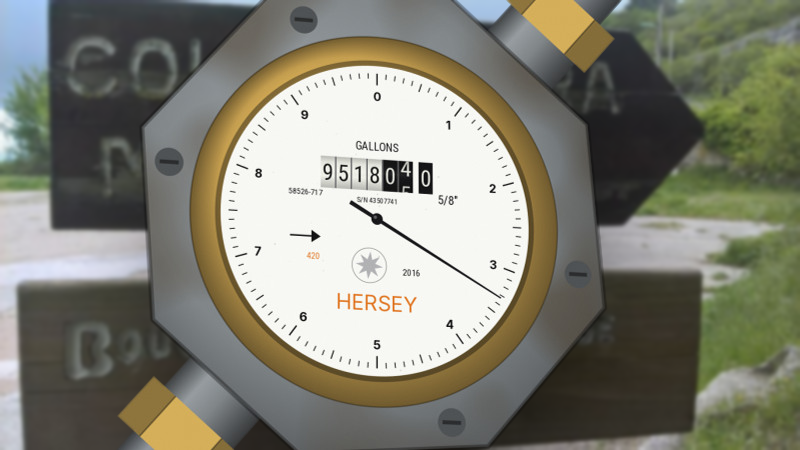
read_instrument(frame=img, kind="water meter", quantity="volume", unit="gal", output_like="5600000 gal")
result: 9518043.3 gal
